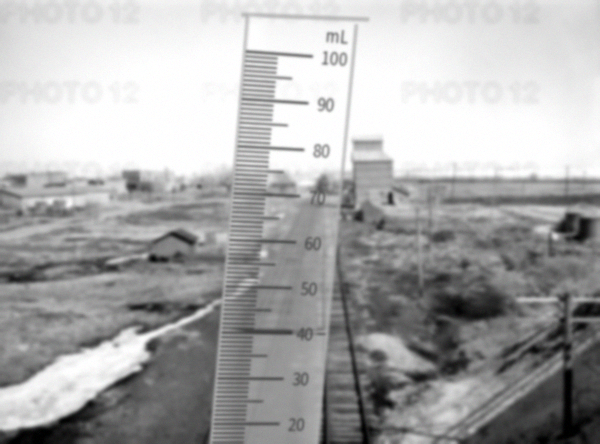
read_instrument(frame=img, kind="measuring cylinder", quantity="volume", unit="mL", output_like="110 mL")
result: 40 mL
